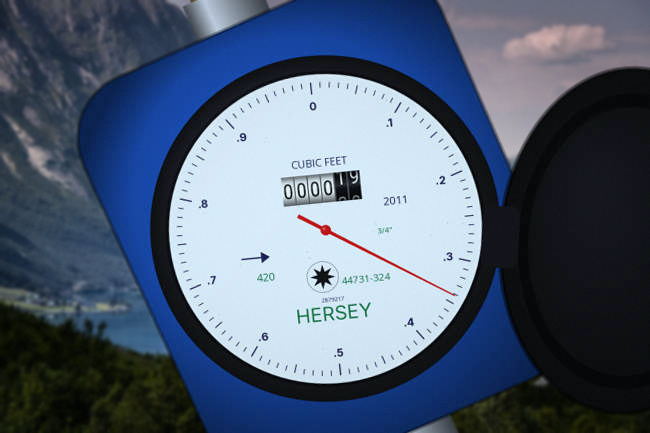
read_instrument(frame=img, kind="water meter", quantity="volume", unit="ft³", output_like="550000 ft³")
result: 19.34 ft³
